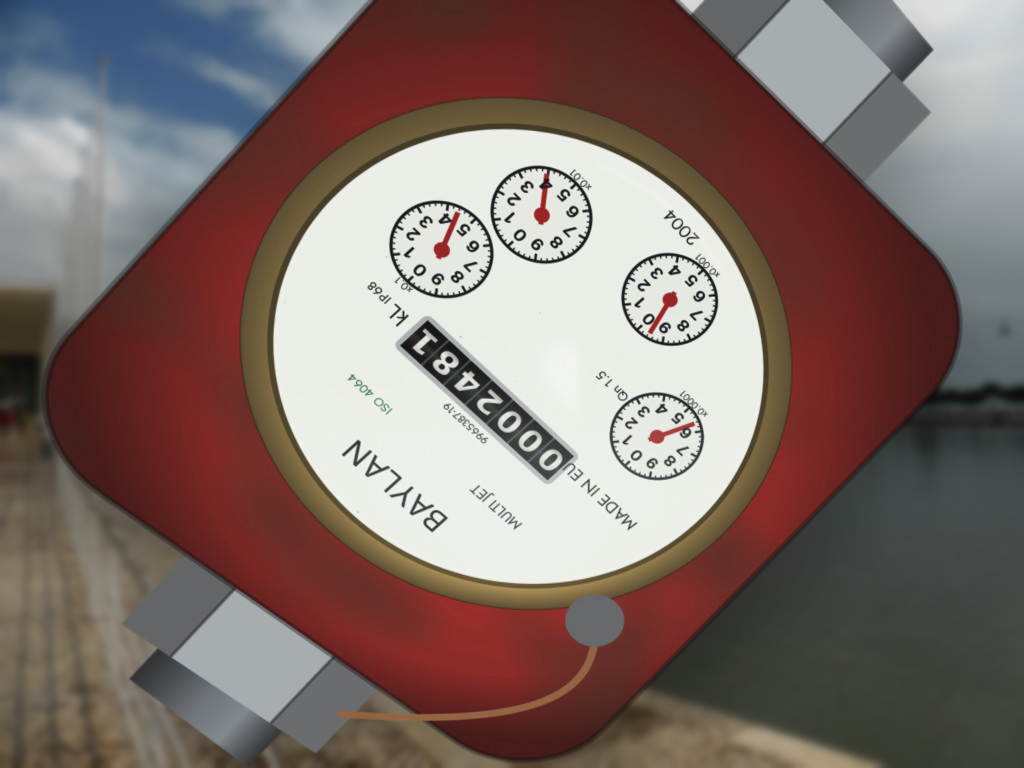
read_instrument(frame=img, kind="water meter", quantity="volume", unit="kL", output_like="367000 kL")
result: 2481.4395 kL
